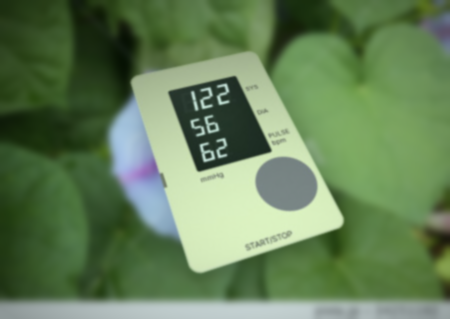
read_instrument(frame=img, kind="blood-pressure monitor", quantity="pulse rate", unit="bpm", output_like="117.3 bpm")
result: 62 bpm
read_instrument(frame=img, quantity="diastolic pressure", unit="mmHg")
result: 56 mmHg
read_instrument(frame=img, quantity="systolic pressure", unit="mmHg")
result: 122 mmHg
